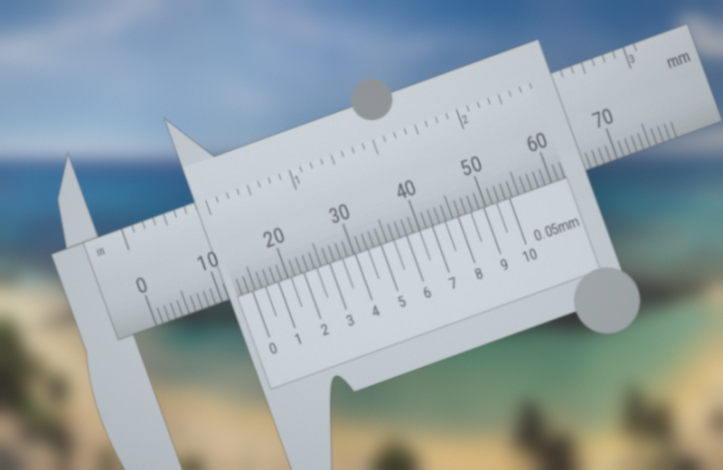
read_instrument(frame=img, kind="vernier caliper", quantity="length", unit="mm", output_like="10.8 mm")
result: 14.6 mm
